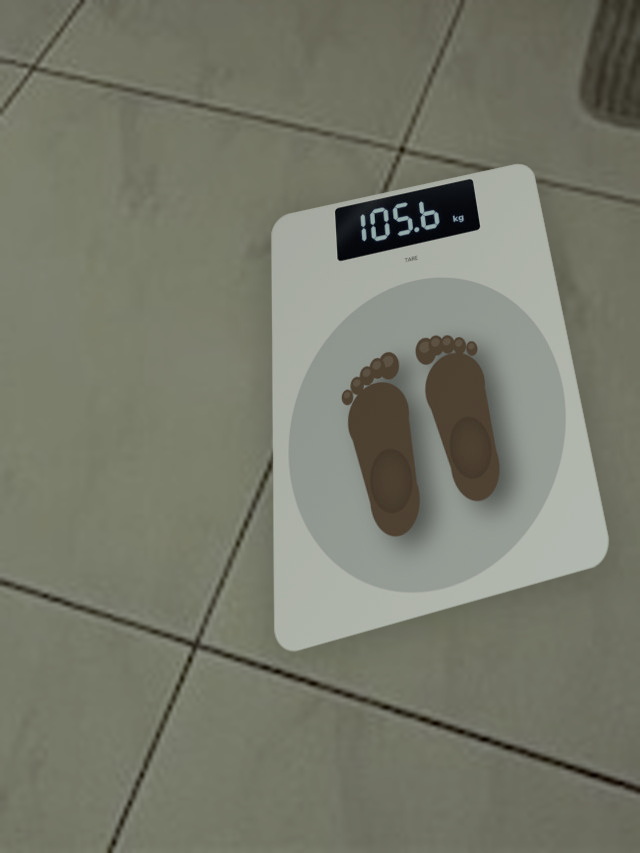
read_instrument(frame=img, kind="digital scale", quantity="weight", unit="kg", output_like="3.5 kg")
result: 105.6 kg
